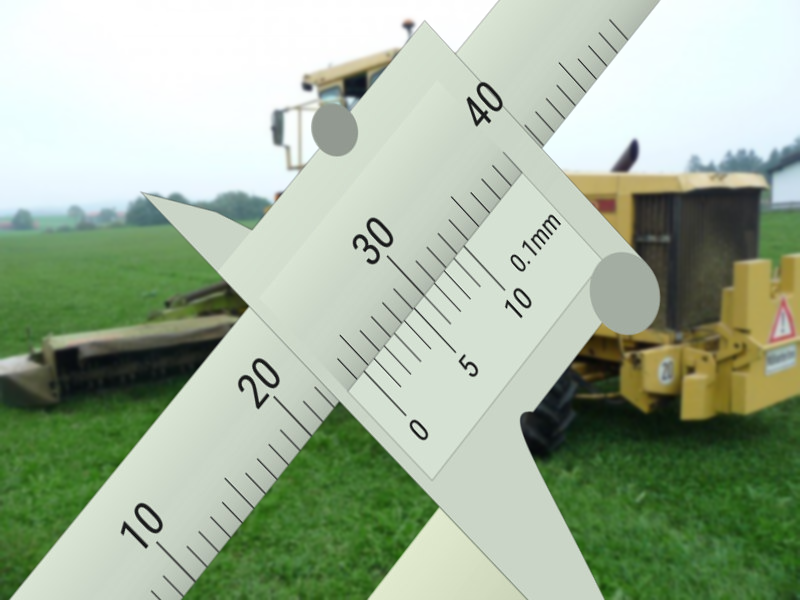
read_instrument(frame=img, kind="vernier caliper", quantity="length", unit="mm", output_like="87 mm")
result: 24.6 mm
